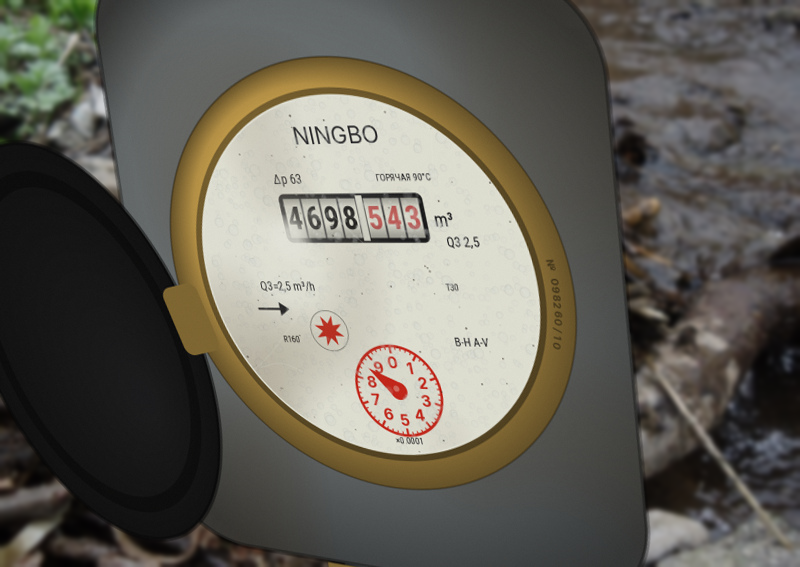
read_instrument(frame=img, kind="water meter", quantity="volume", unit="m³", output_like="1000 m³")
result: 4698.5438 m³
